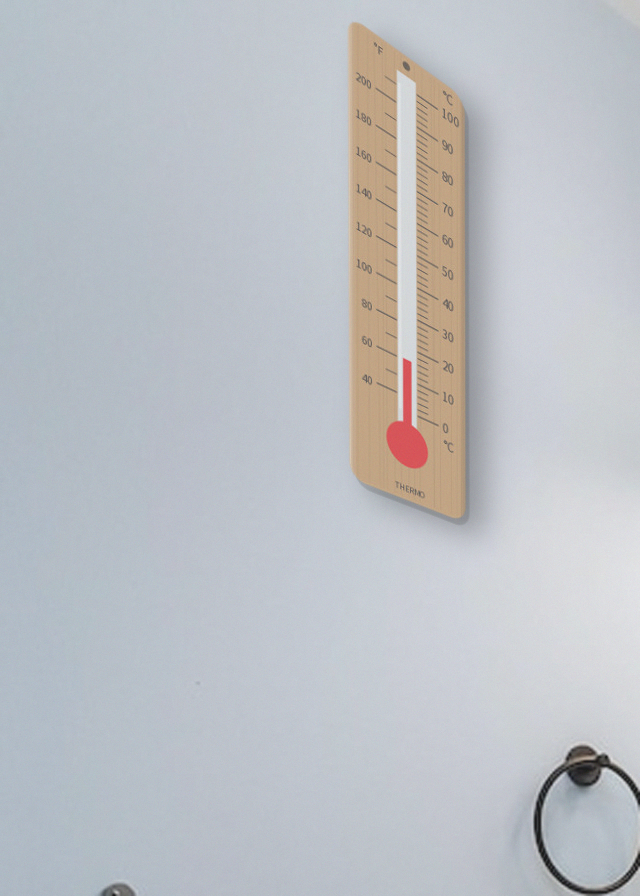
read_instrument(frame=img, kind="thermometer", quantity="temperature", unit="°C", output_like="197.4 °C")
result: 16 °C
